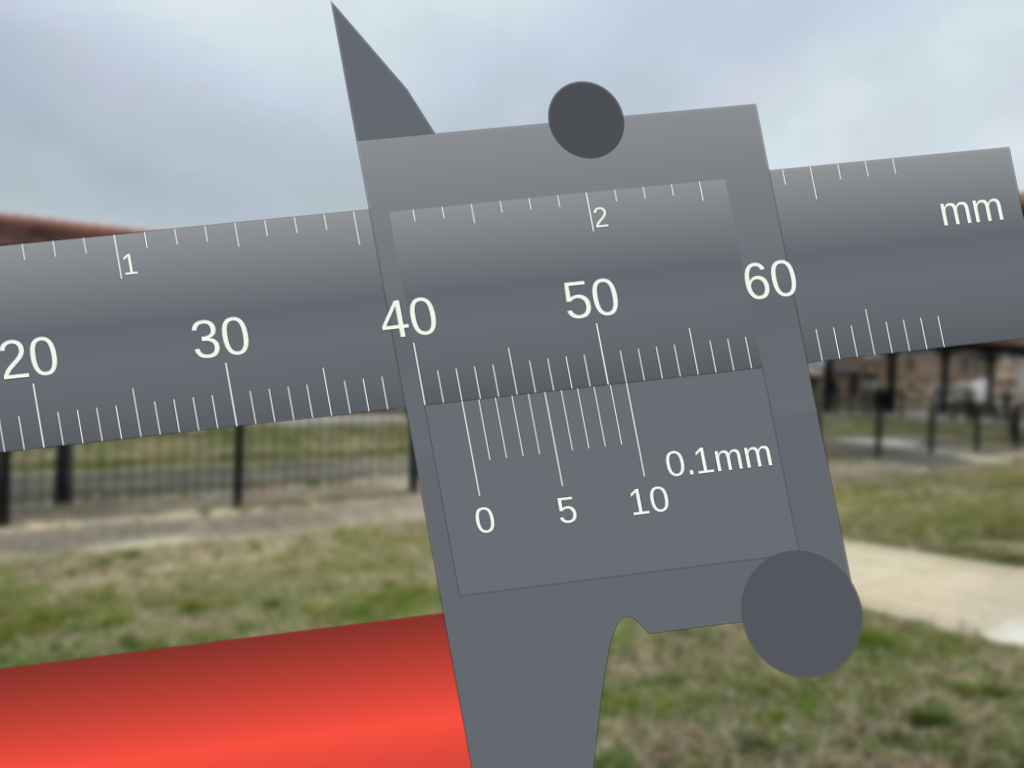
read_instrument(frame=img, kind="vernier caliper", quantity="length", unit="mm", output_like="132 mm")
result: 42.0 mm
